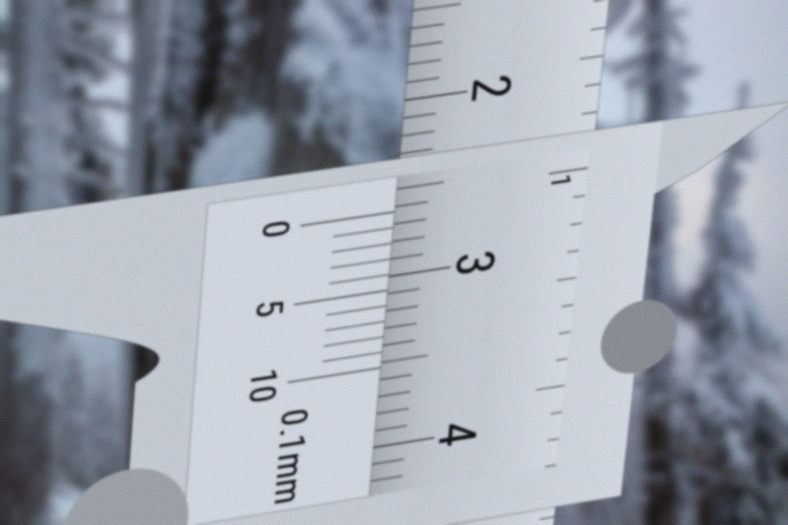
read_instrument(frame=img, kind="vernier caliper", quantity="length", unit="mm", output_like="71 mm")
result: 26.3 mm
